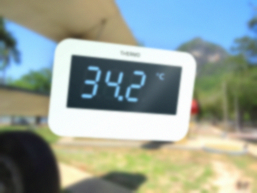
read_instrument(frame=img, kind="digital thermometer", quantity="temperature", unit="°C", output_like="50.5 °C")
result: 34.2 °C
